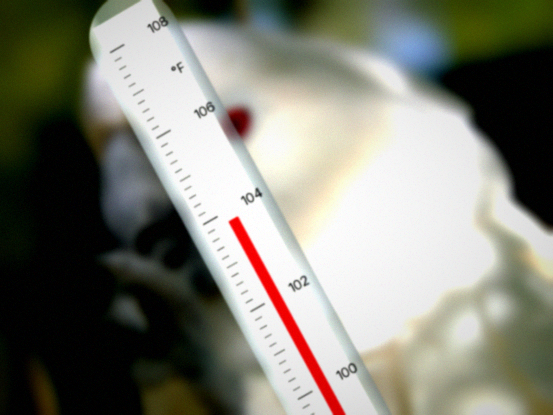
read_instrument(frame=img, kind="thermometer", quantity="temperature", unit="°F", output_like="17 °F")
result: 103.8 °F
